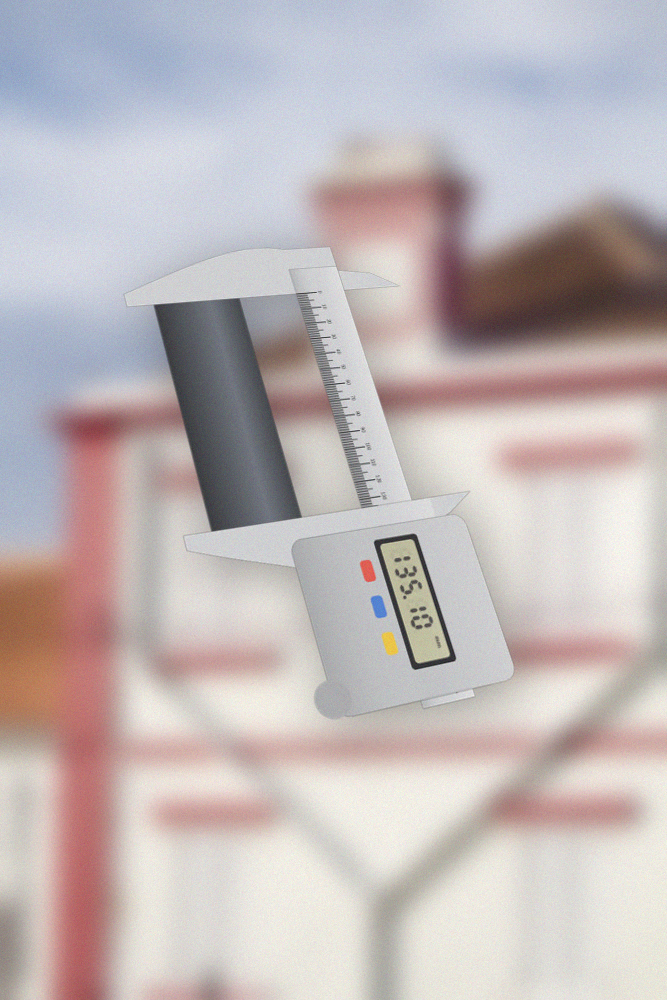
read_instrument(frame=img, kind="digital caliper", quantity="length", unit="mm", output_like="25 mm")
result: 135.10 mm
